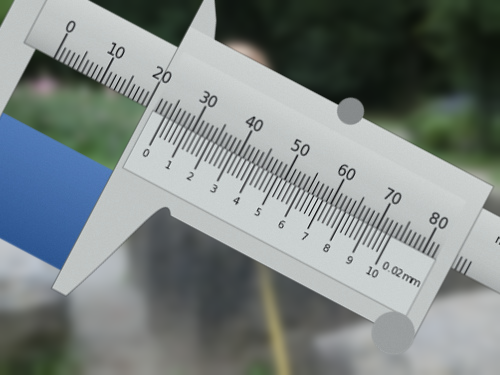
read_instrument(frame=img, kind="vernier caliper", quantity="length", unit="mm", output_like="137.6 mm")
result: 24.0 mm
